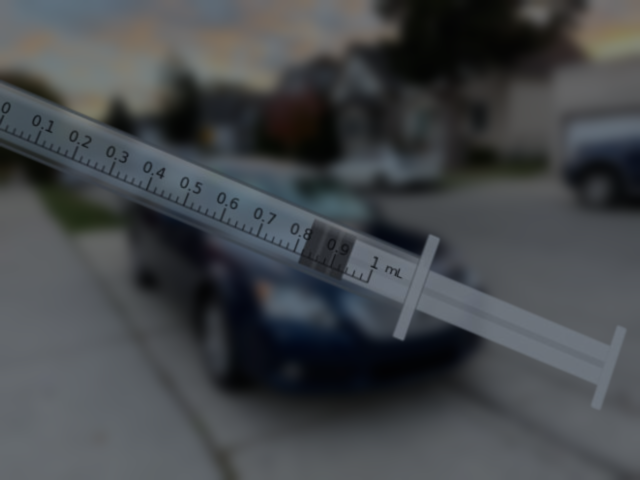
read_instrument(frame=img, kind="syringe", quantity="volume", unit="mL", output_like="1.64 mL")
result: 0.82 mL
